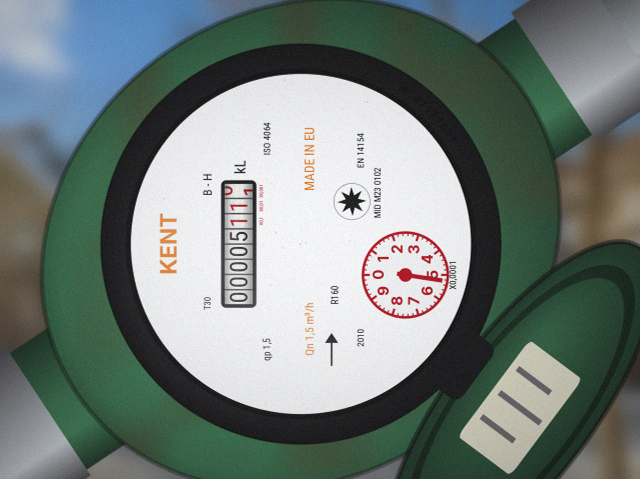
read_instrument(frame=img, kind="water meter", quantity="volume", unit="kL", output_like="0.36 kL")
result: 5.1105 kL
